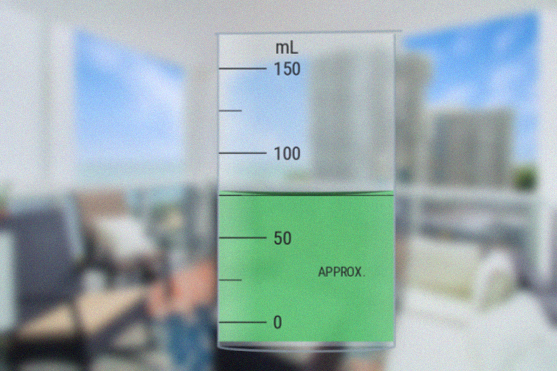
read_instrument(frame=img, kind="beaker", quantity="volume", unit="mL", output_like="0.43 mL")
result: 75 mL
